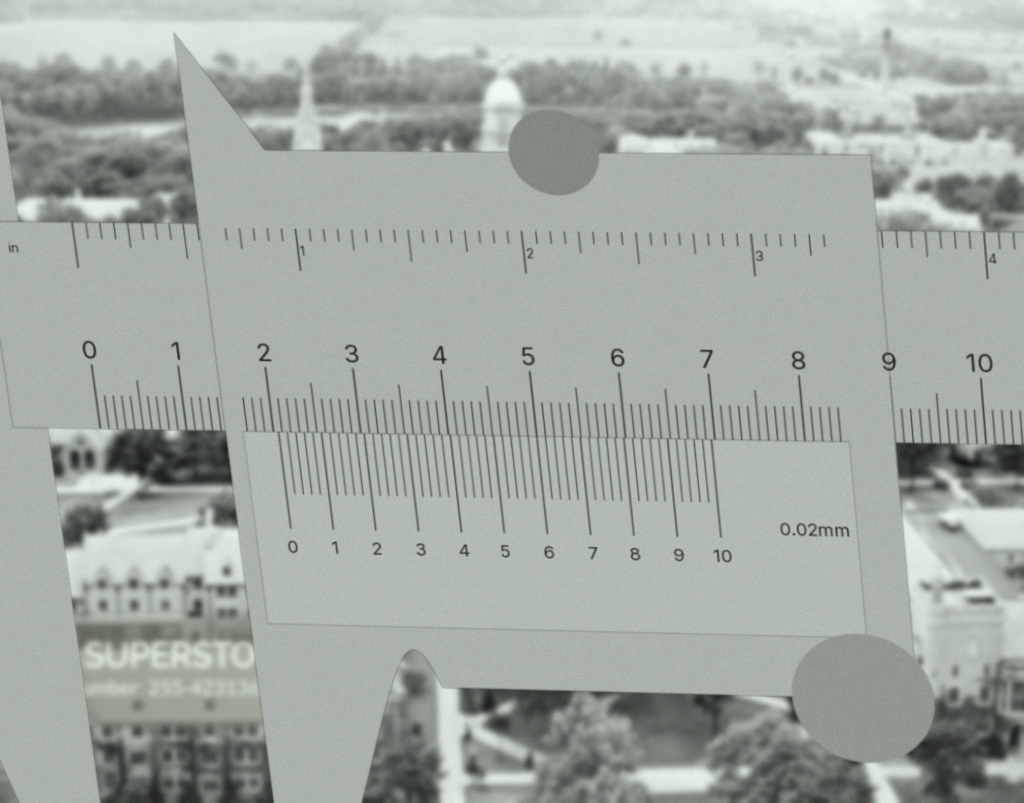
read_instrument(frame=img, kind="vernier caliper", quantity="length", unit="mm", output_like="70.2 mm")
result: 20.6 mm
